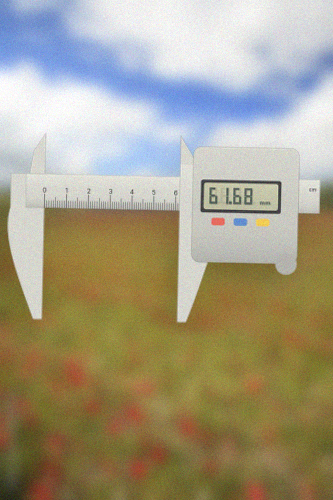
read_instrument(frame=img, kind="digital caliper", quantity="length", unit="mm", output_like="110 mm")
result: 61.68 mm
